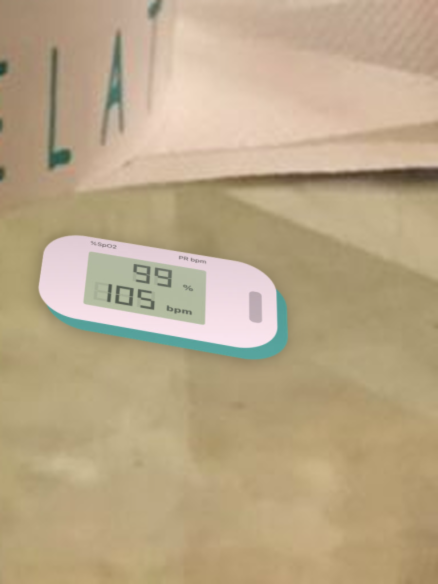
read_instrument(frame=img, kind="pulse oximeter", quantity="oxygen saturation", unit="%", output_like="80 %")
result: 99 %
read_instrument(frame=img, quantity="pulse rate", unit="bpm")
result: 105 bpm
